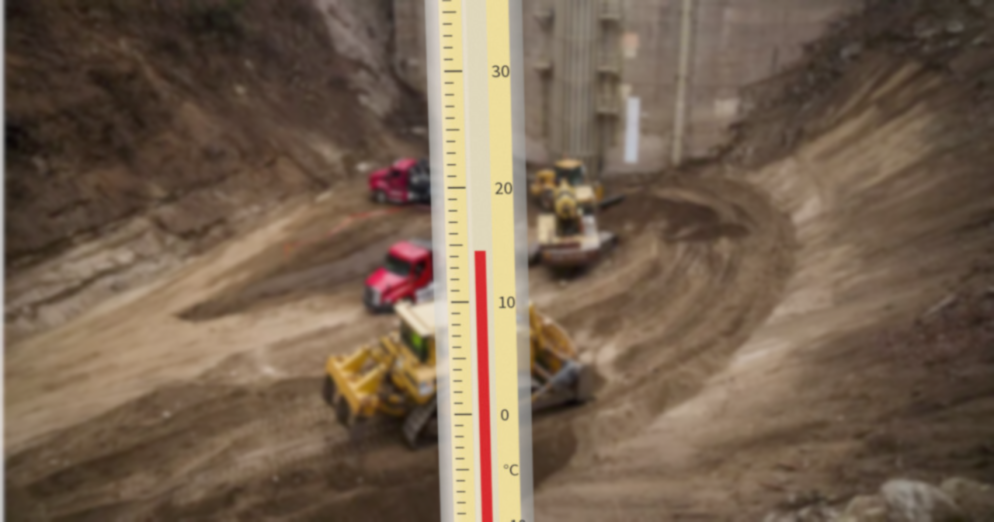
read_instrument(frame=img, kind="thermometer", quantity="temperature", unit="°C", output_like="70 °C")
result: 14.5 °C
